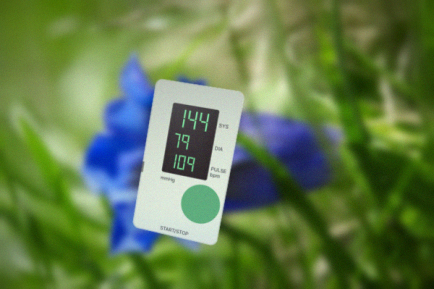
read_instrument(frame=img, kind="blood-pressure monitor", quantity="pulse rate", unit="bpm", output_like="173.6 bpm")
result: 109 bpm
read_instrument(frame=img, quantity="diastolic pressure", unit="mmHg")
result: 79 mmHg
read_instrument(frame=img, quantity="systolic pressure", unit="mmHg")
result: 144 mmHg
